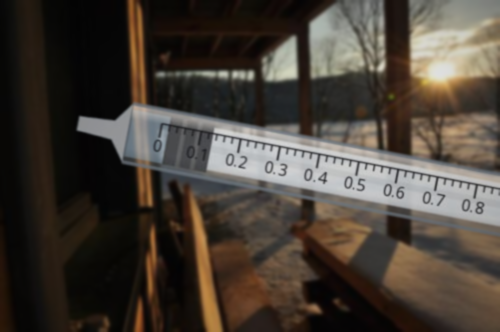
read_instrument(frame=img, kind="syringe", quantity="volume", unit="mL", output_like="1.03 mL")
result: 0.02 mL
